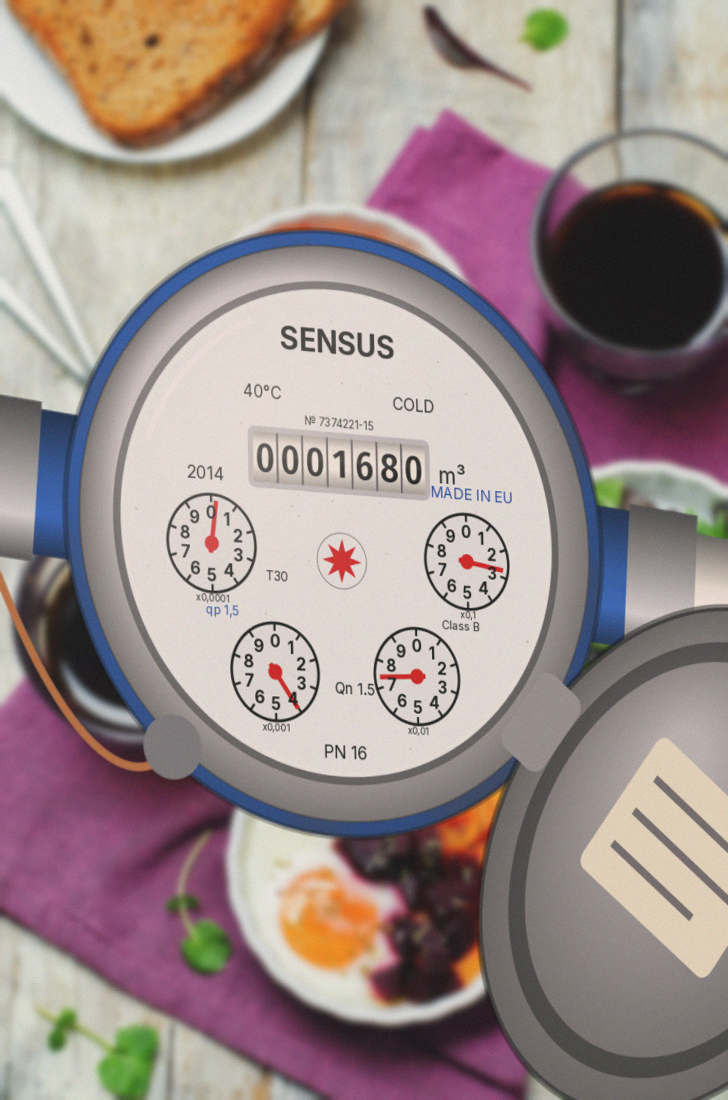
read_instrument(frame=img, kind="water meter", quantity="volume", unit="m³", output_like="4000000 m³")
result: 1680.2740 m³
